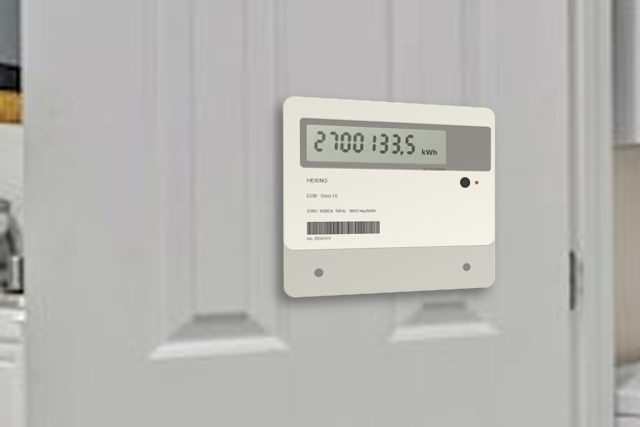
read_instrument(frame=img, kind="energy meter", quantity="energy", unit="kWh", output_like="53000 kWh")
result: 2700133.5 kWh
